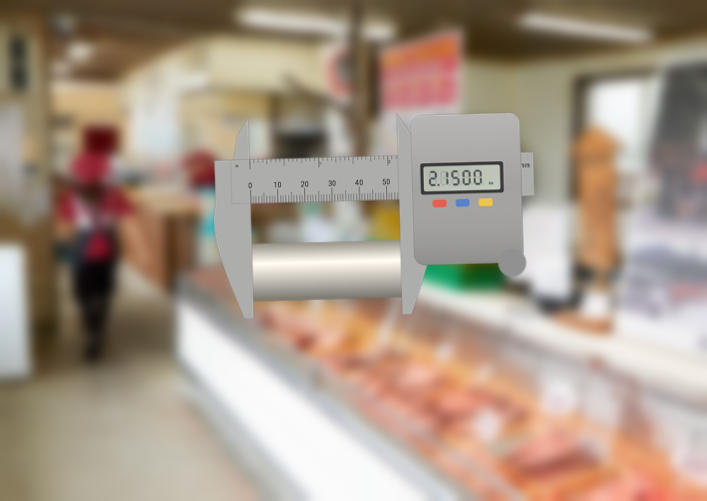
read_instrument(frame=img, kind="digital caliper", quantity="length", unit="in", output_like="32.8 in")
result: 2.1500 in
